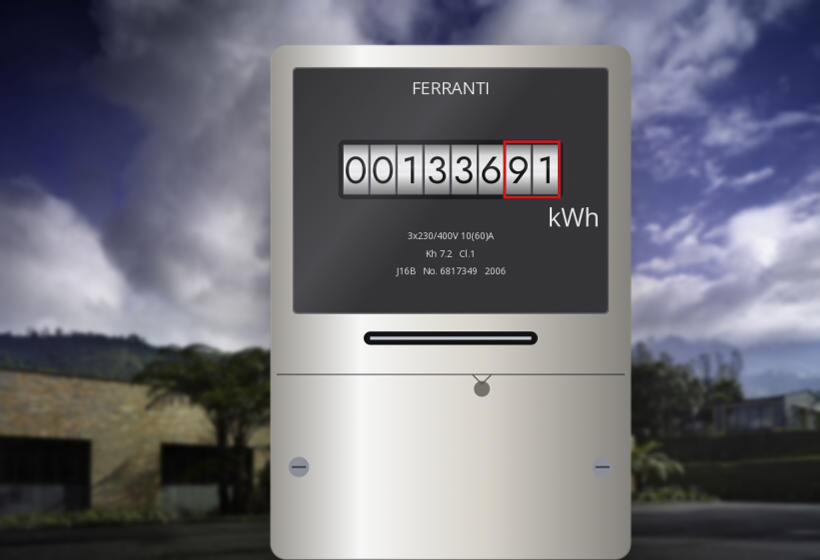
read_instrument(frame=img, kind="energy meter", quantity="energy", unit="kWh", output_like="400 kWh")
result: 1336.91 kWh
